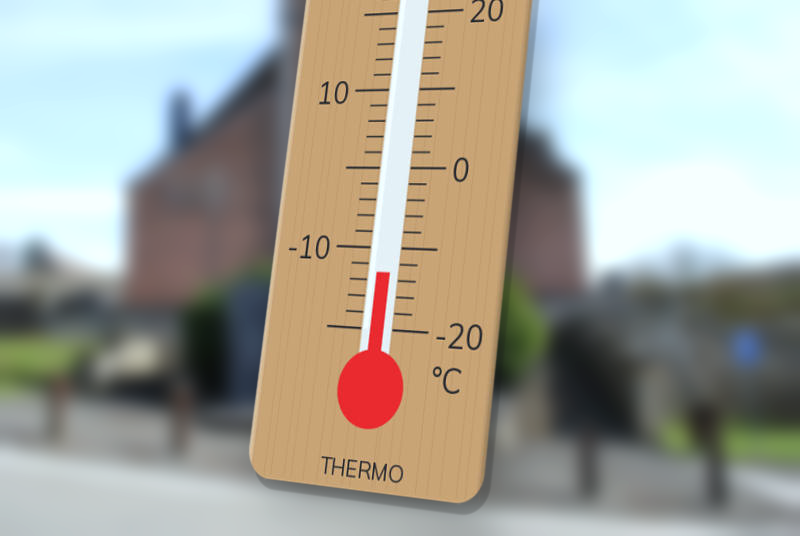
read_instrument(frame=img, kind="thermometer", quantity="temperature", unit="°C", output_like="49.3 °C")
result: -13 °C
